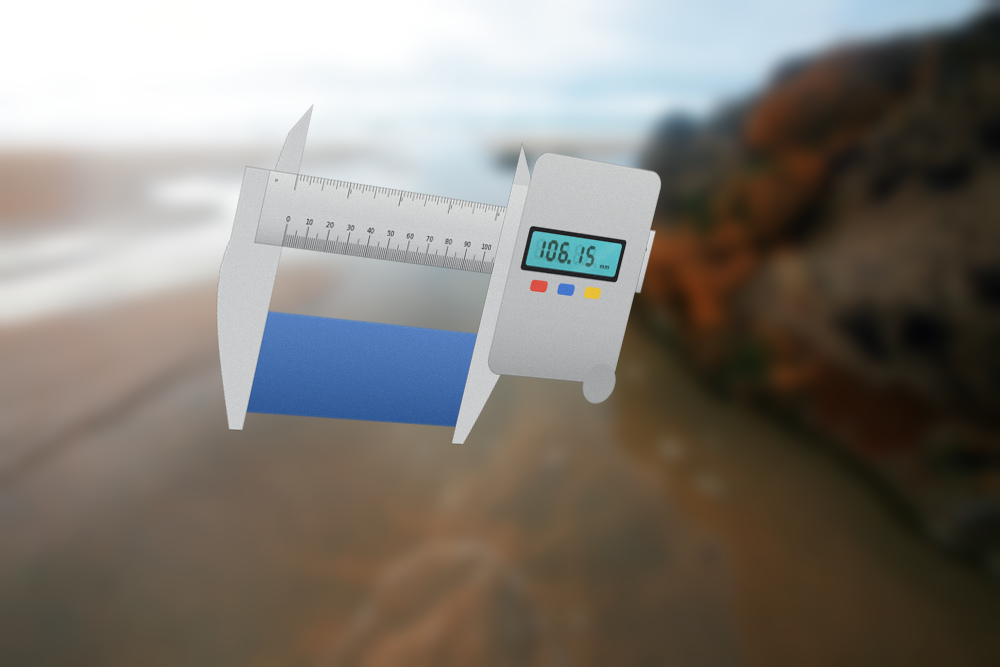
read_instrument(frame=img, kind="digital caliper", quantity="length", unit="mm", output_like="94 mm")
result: 106.15 mm
